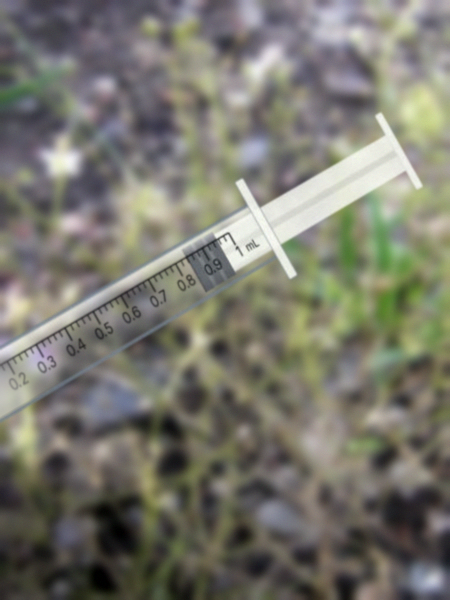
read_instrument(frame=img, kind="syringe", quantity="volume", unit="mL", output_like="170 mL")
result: 0.84 mL
